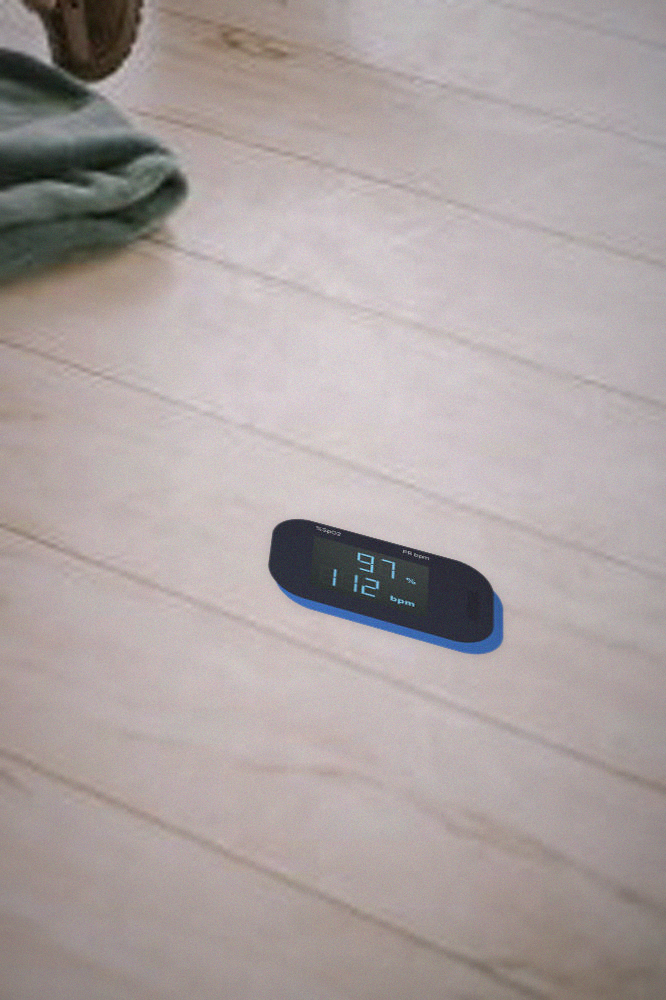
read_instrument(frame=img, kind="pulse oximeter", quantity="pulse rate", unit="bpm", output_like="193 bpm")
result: 112 bpm
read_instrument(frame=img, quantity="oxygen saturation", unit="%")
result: 97 %
